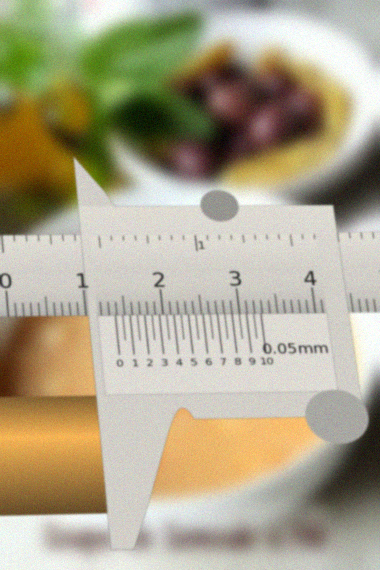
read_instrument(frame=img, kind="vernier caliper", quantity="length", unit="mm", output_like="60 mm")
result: 13.8 mm
